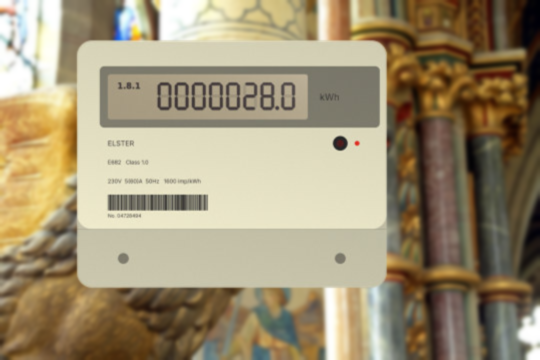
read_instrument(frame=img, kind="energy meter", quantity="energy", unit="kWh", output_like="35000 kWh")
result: 28.0 kWh
